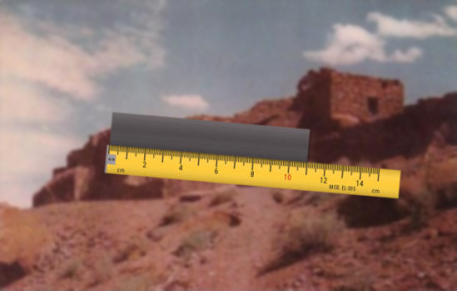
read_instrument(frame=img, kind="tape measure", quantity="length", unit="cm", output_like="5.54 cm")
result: 11 cm
